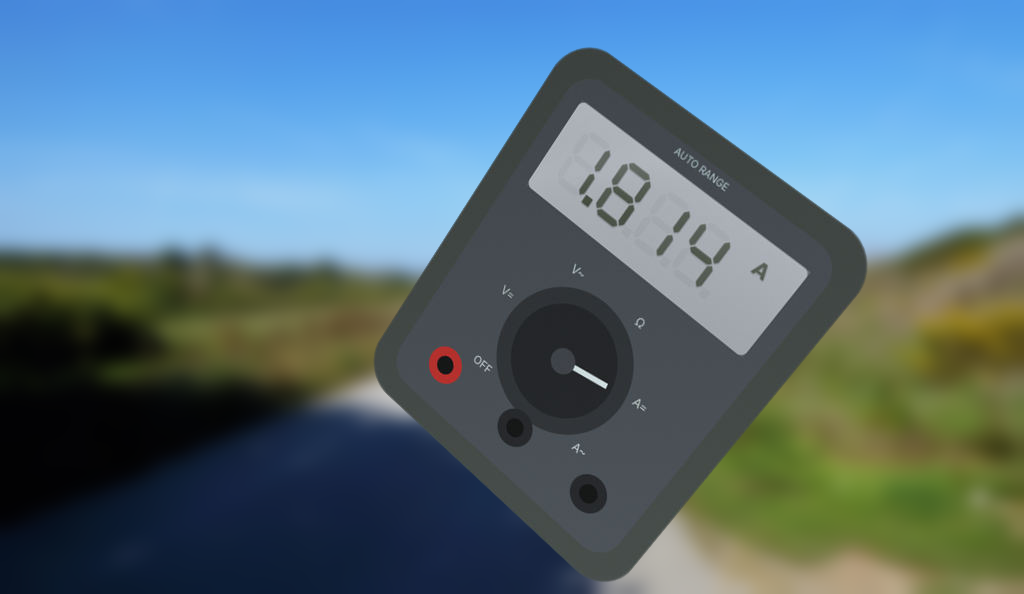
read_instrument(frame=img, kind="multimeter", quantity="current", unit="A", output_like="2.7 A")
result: 1.814 A
